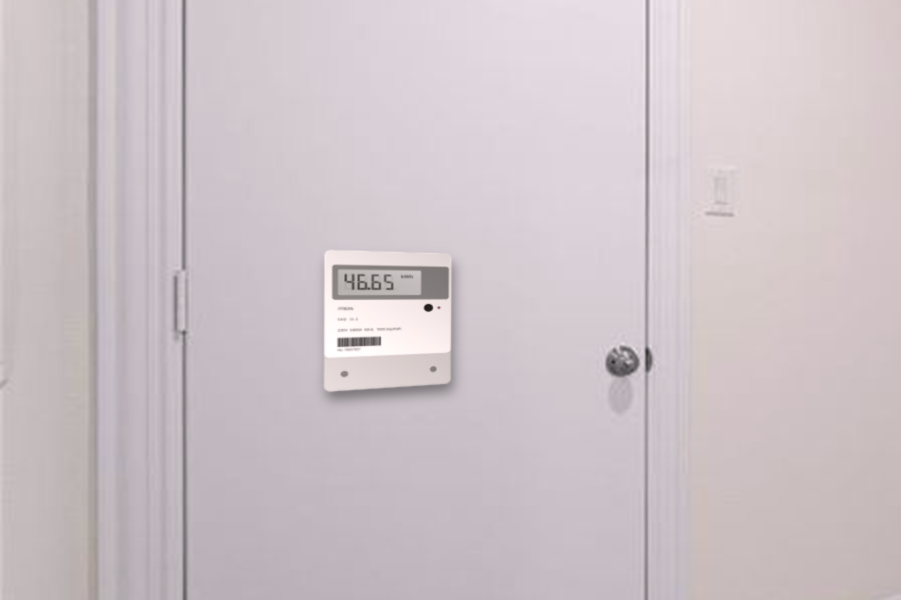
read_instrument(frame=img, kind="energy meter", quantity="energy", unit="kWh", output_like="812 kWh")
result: 46.65 kWh
